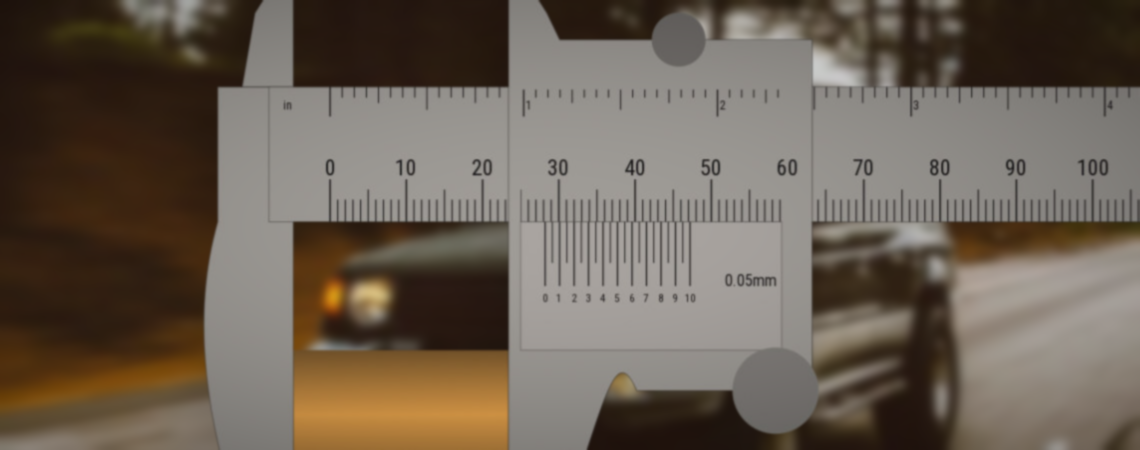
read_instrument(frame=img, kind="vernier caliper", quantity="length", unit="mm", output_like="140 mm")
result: 28.2 mm
